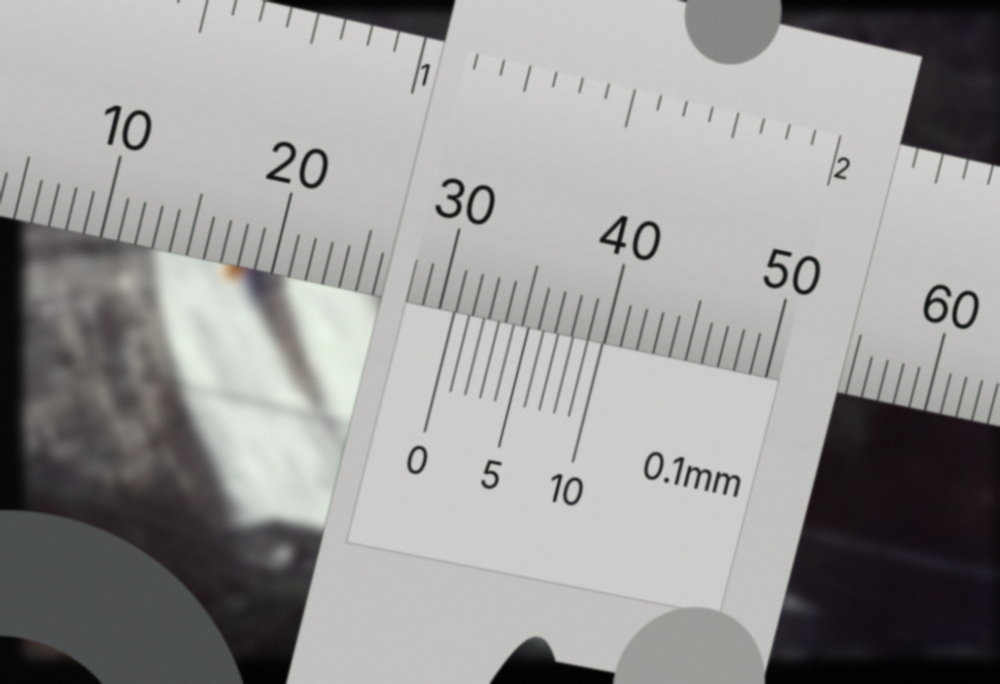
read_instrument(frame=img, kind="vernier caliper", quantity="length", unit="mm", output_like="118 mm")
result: 30.9 mm
